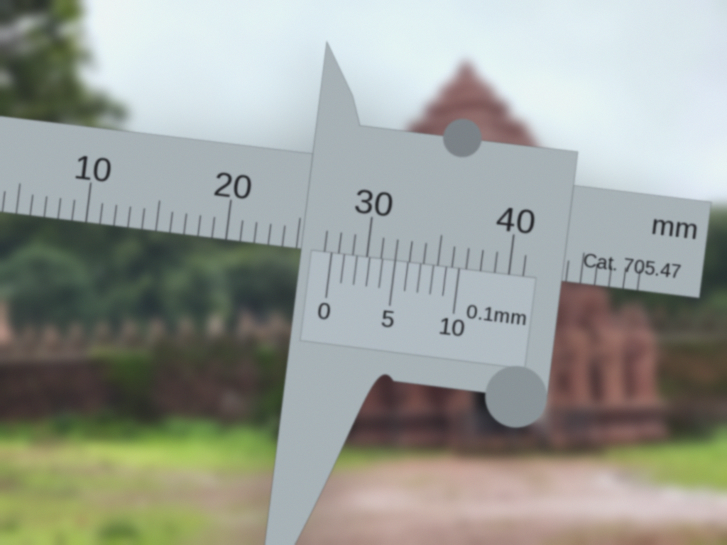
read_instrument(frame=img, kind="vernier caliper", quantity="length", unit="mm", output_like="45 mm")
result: 27.5 mm
